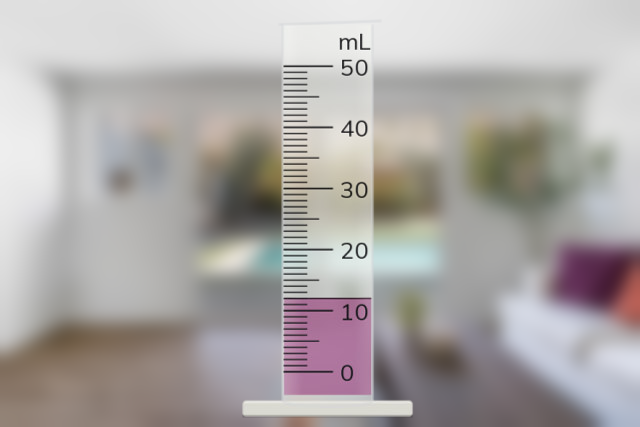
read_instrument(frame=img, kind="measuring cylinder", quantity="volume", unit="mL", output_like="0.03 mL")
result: 12 mL
